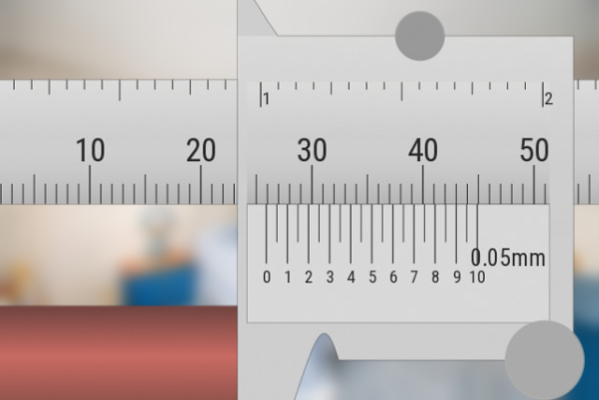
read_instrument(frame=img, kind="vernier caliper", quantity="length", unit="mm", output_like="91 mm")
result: 25.9 mm
